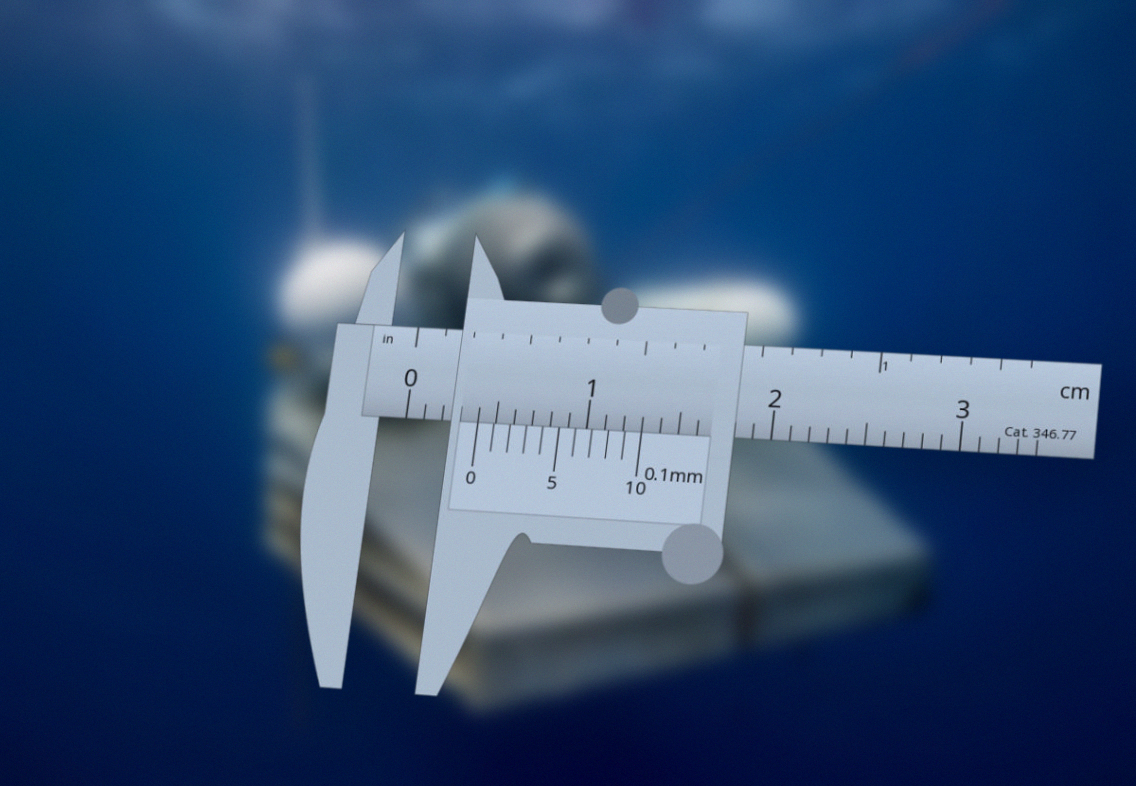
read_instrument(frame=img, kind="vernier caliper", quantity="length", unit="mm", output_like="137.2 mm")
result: 4.0 mm
